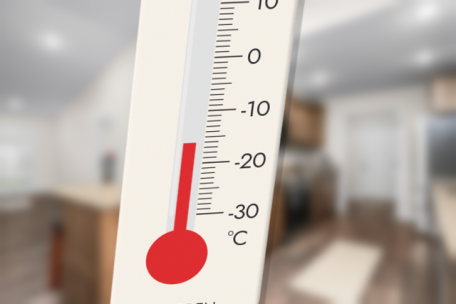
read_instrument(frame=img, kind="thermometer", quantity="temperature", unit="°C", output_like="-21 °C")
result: -16 °C
